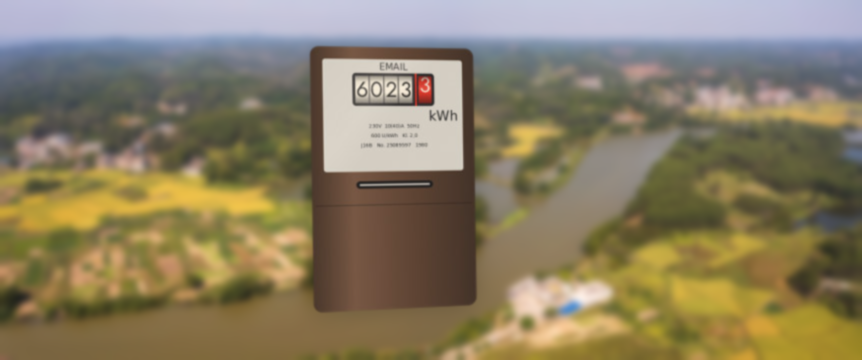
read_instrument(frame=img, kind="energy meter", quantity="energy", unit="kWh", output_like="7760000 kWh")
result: 6023.3 kWh
